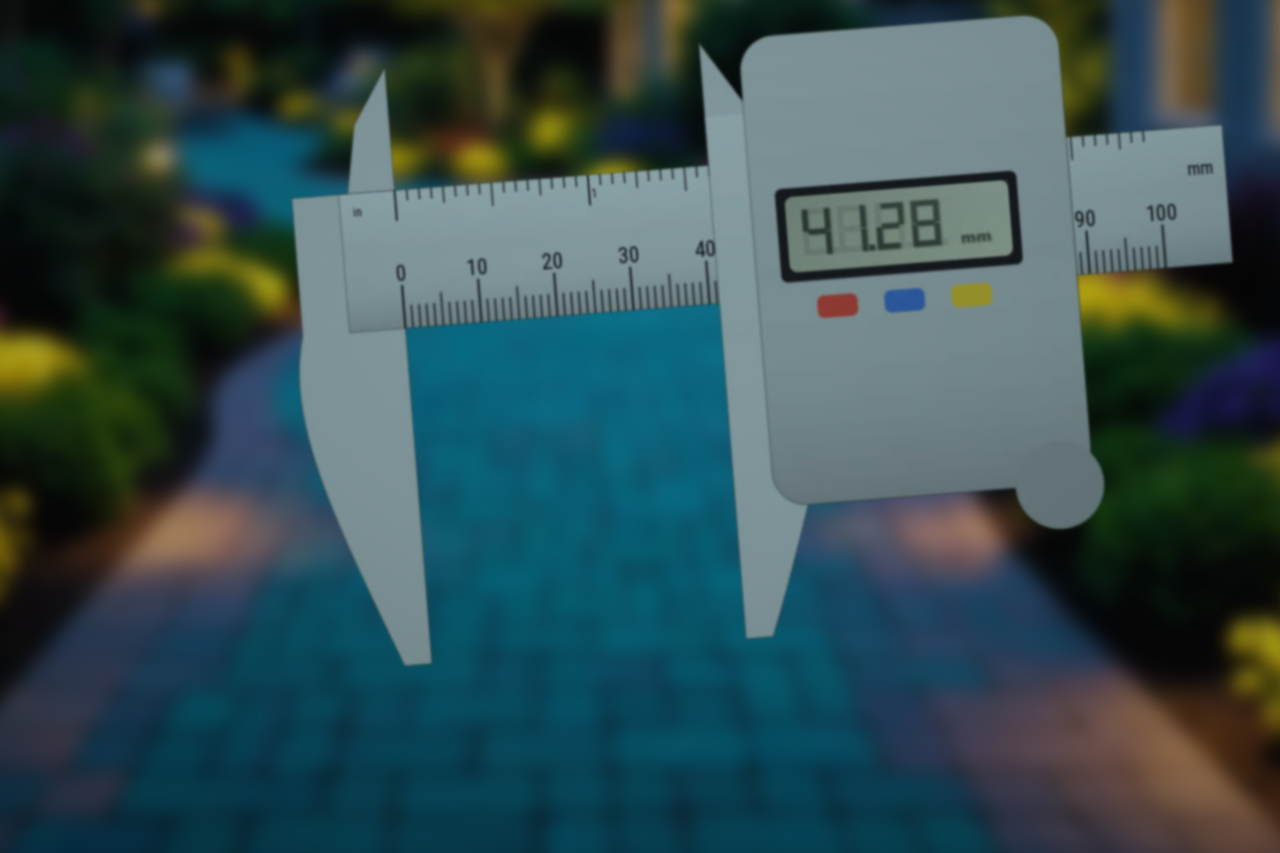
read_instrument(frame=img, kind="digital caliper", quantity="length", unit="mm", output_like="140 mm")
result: 41.28 mm
